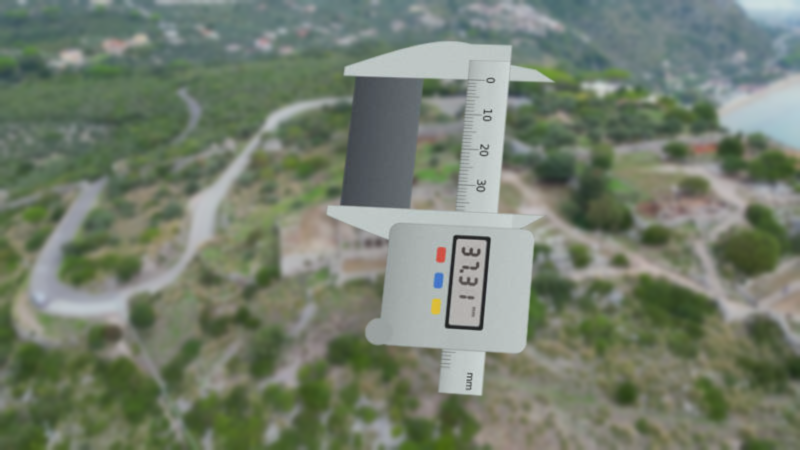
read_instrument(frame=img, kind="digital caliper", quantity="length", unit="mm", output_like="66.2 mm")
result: 37.31 mm
